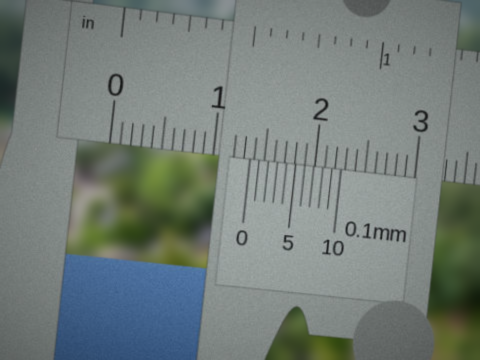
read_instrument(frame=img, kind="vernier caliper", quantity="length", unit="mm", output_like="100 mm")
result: 13.6 mm
